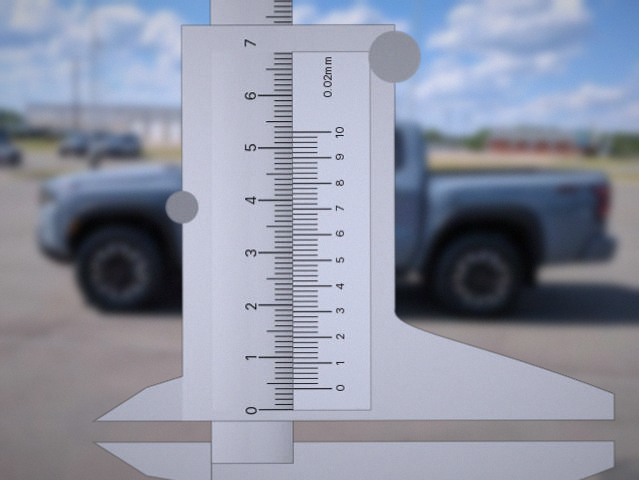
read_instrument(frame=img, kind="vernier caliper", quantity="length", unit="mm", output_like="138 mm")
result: 4.0 mm
